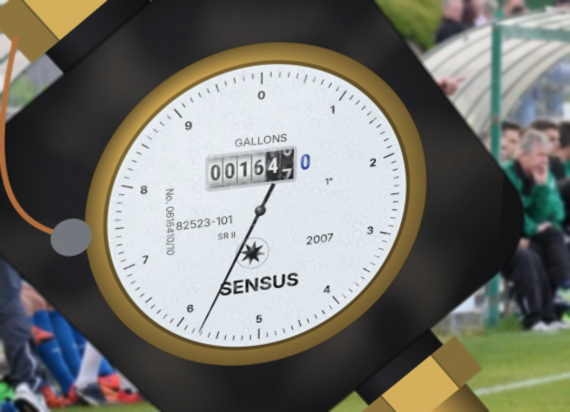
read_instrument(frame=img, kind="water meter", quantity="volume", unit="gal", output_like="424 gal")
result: 16465.7 gal
